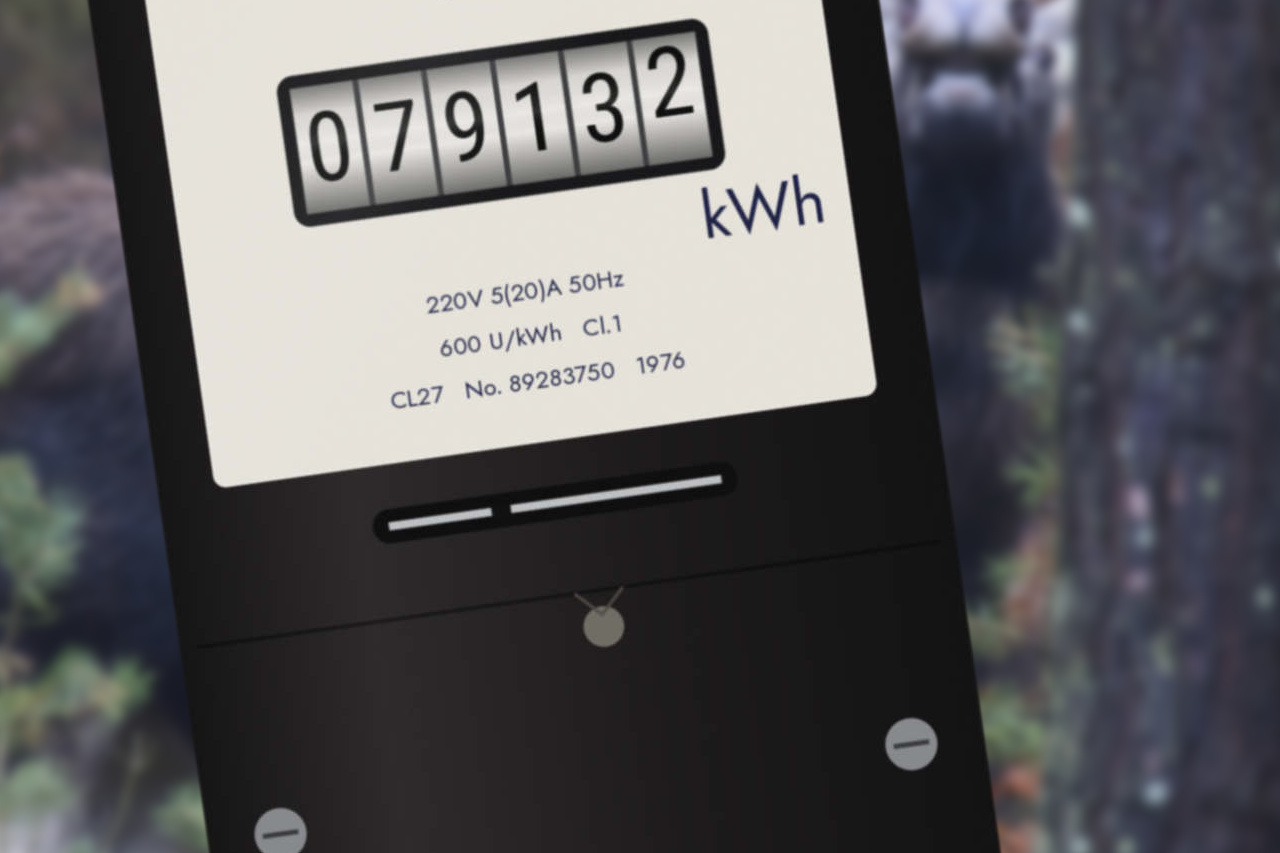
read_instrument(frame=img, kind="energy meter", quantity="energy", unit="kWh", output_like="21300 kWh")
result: 79132 kWh
